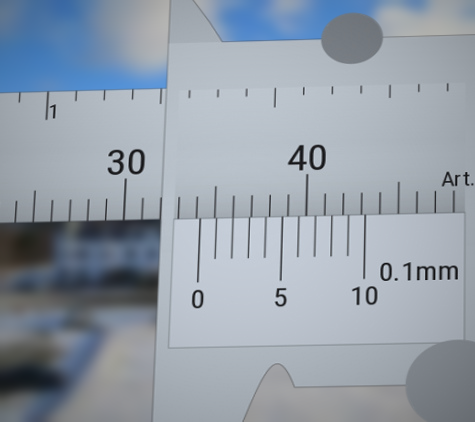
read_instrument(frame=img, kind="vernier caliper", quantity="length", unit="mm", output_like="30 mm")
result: 34.2 mm
